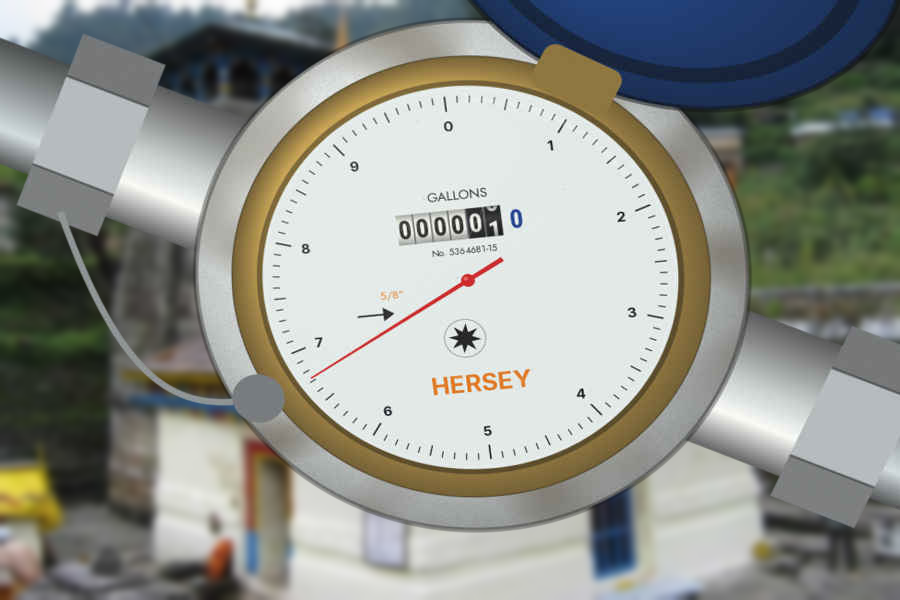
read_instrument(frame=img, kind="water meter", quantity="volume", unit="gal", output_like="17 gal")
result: 6.7 gal
